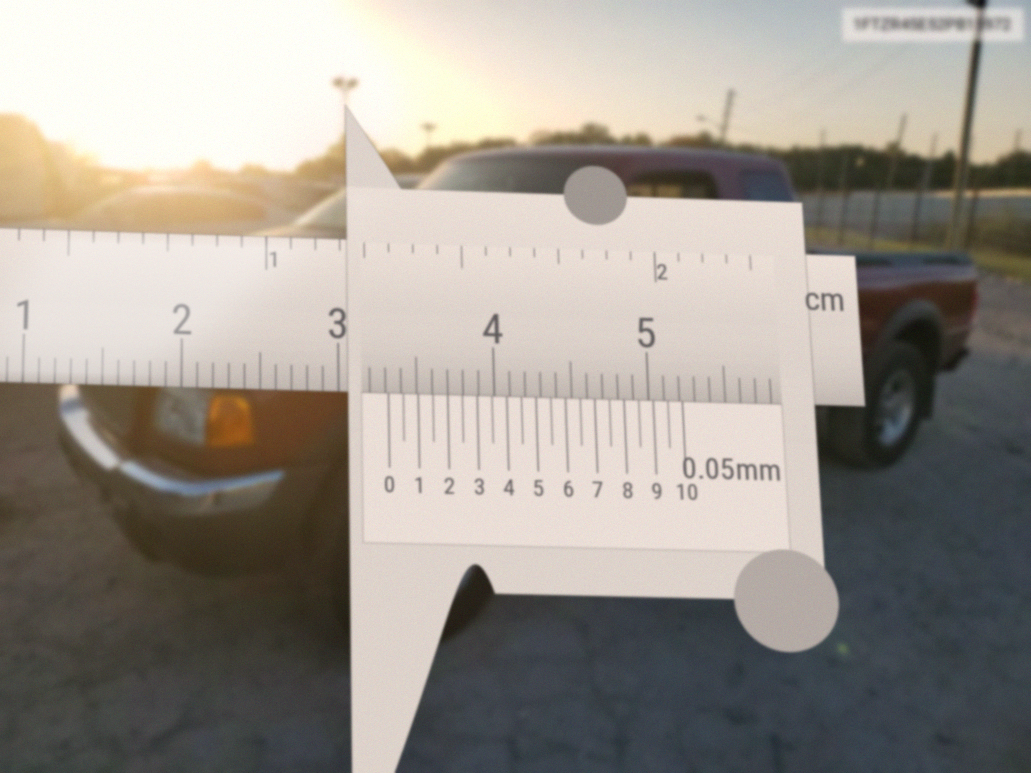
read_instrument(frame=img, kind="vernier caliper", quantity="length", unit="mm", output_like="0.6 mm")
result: 33.2 mm
